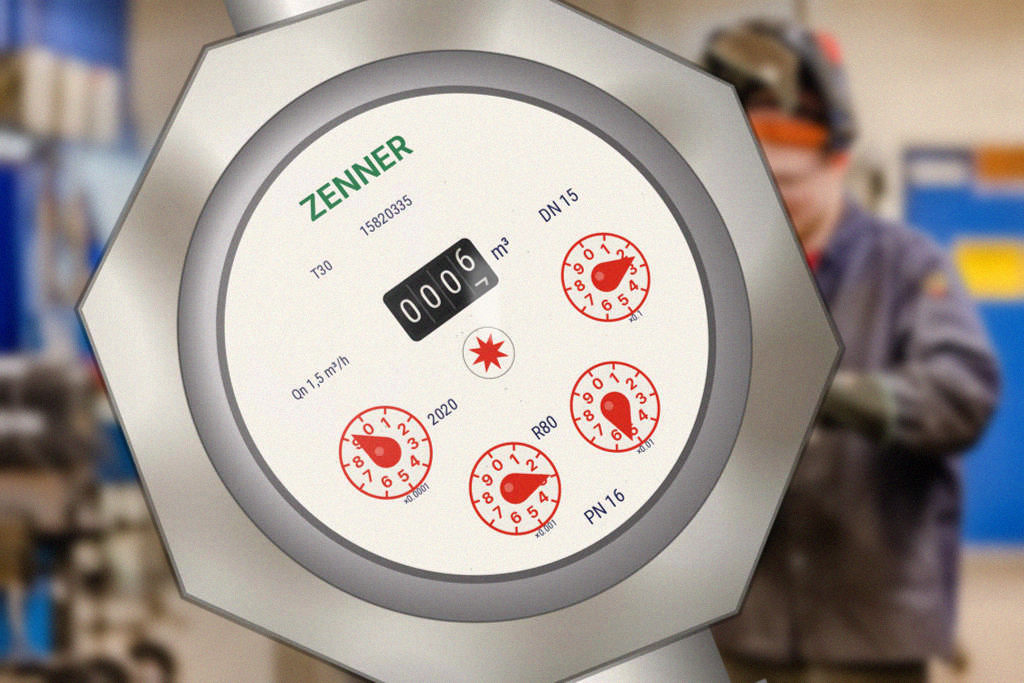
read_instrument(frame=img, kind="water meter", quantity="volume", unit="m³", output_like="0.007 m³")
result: 6.2529 m³
